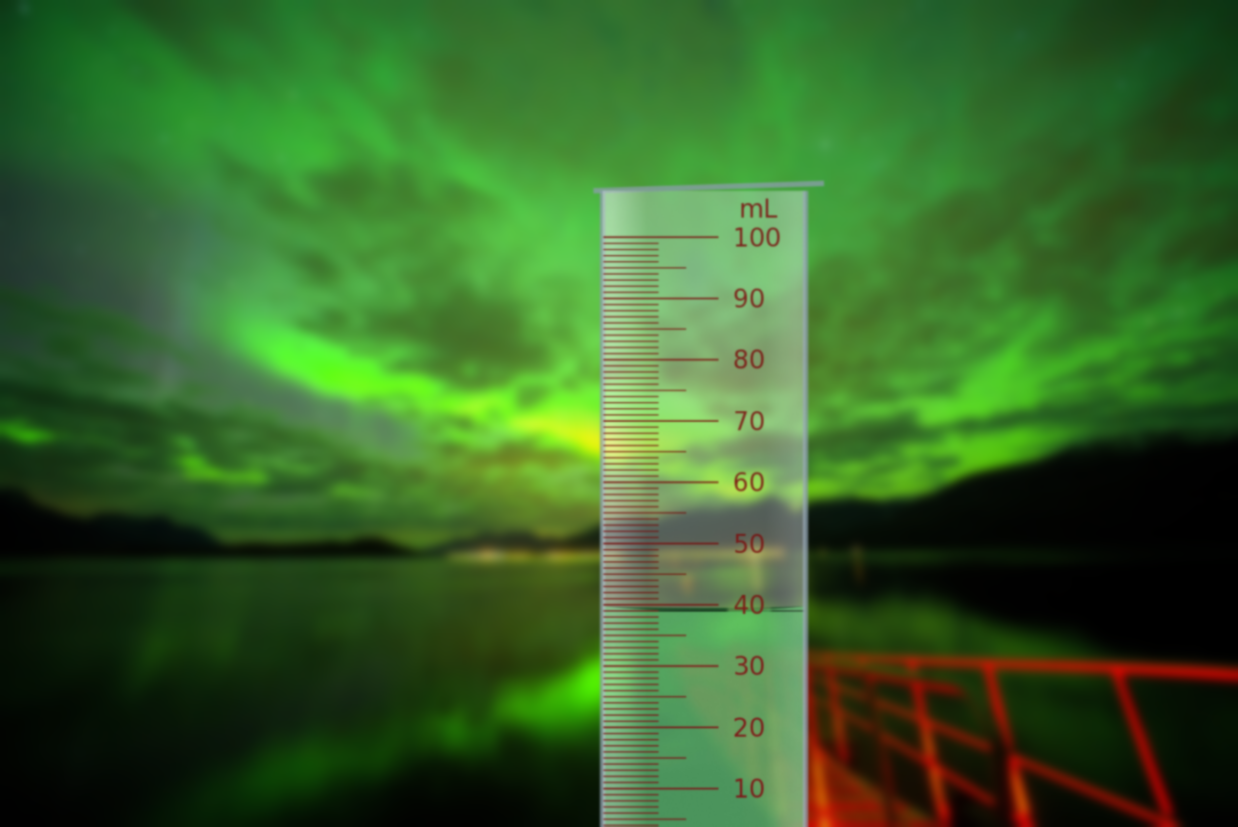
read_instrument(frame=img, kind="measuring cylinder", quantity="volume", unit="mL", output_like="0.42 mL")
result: 39 mL
